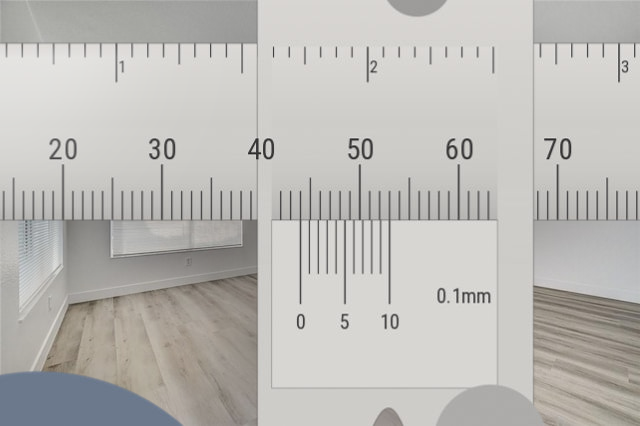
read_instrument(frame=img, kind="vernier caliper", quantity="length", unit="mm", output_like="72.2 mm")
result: 44.0 mm
